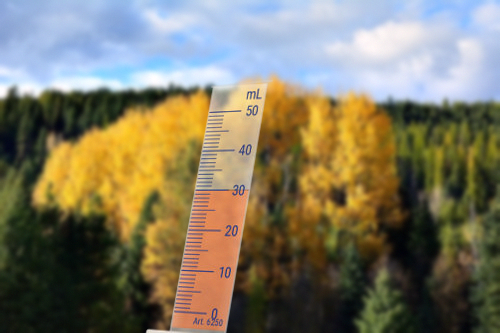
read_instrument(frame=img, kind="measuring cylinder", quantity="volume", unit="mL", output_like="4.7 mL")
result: 30 mL
